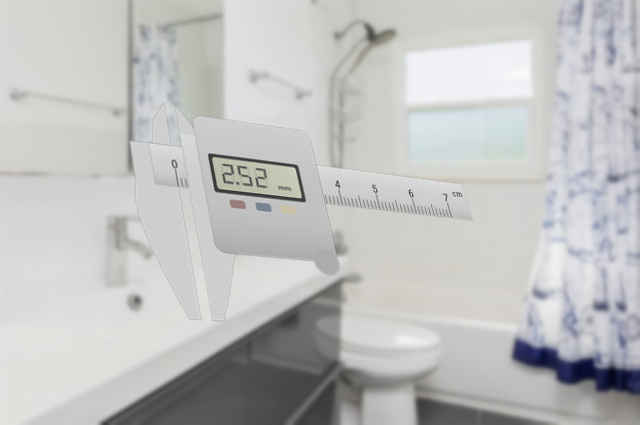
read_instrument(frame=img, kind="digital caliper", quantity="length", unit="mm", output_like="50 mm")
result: 2.52 mm
